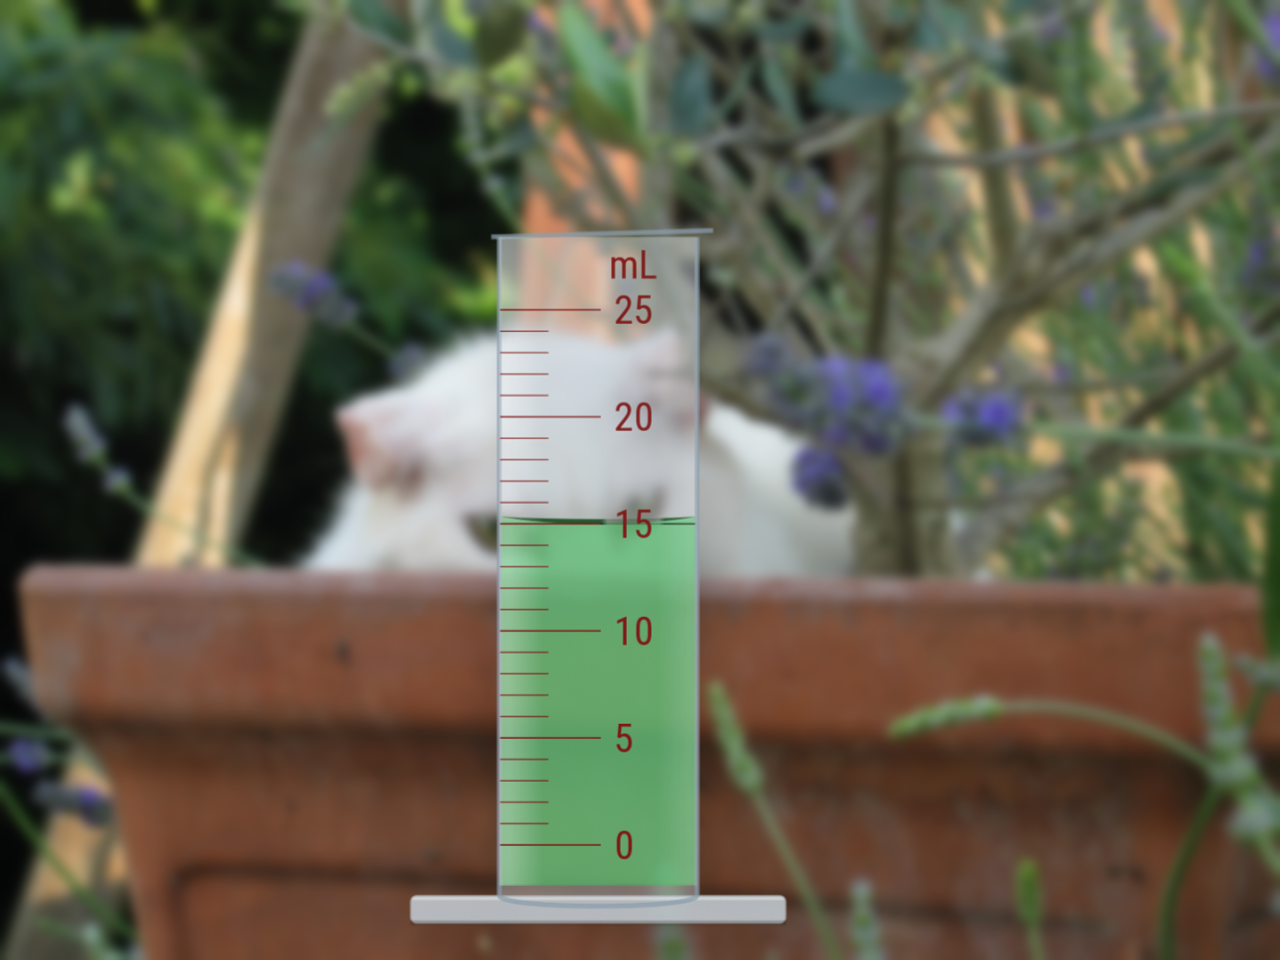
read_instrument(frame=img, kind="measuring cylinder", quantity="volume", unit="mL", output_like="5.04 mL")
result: 15 mL
